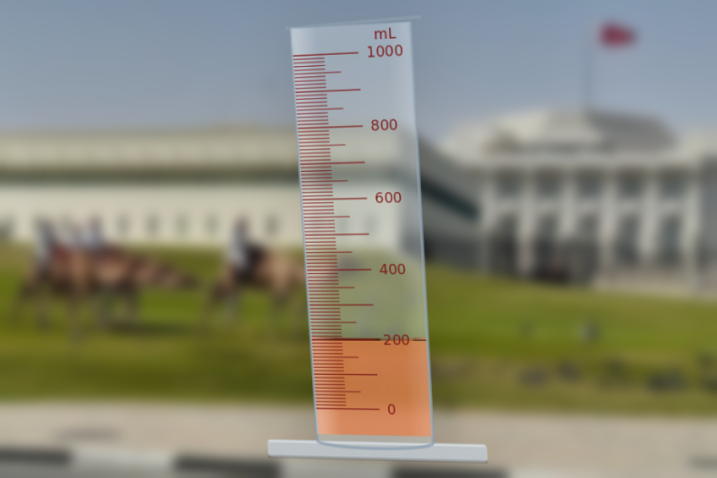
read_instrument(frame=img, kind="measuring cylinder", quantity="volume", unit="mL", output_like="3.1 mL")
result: 200 mL
